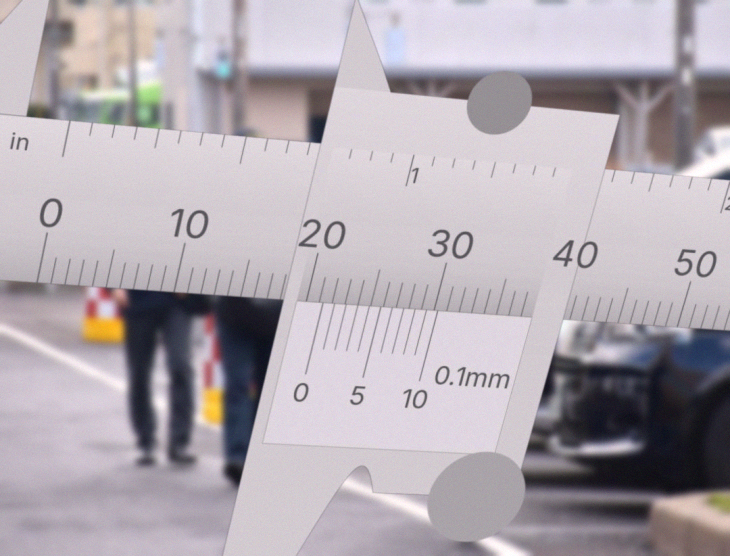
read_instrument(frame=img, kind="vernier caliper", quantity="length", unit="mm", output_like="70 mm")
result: 21.3 mm
